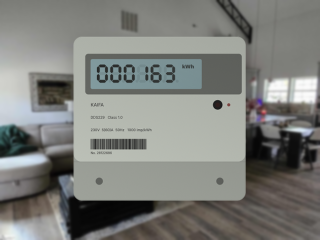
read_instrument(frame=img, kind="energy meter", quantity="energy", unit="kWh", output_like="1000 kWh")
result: 163 kWh
